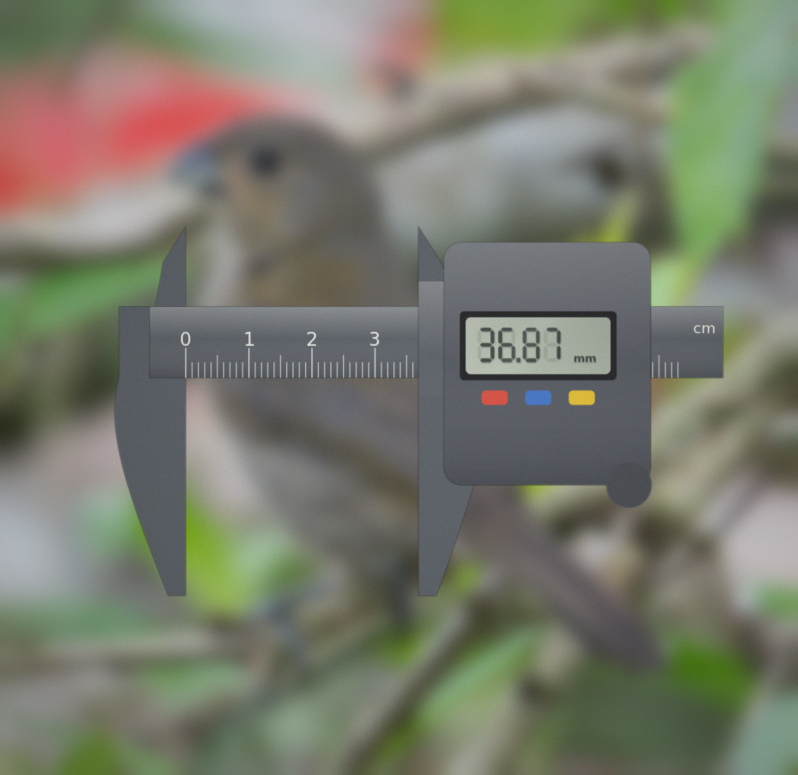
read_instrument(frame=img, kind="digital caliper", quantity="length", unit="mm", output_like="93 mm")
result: 36.87 mm
